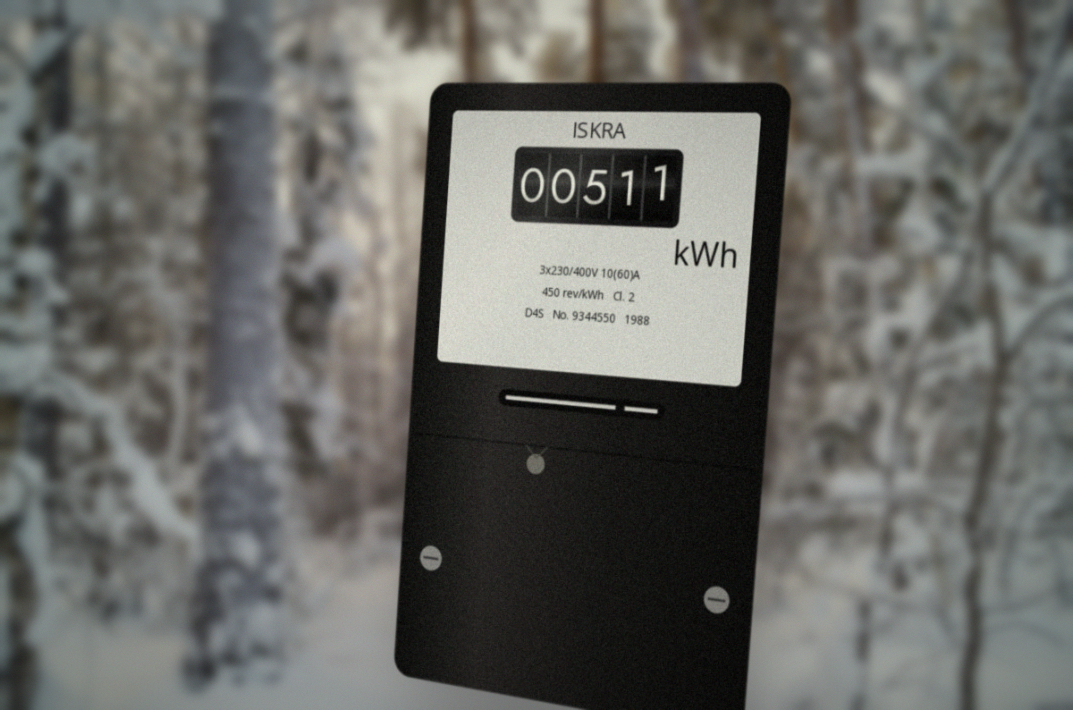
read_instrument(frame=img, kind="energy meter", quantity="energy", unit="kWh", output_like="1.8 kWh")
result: 511 kWh
